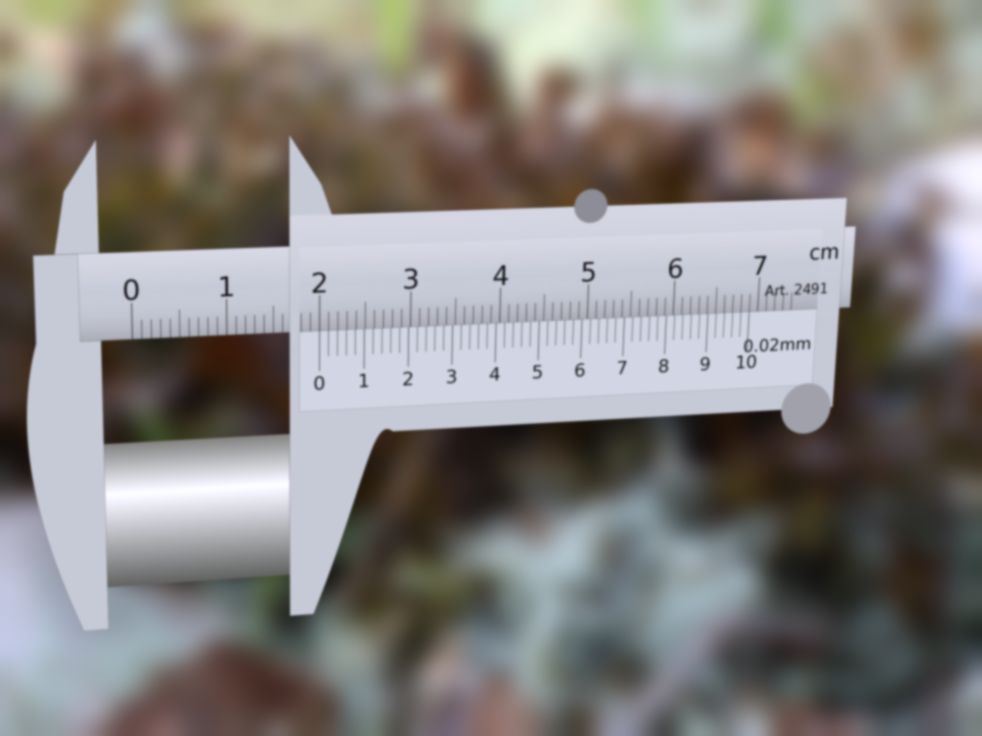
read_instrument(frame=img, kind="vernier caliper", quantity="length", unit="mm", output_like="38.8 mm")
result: 20.0 mm
